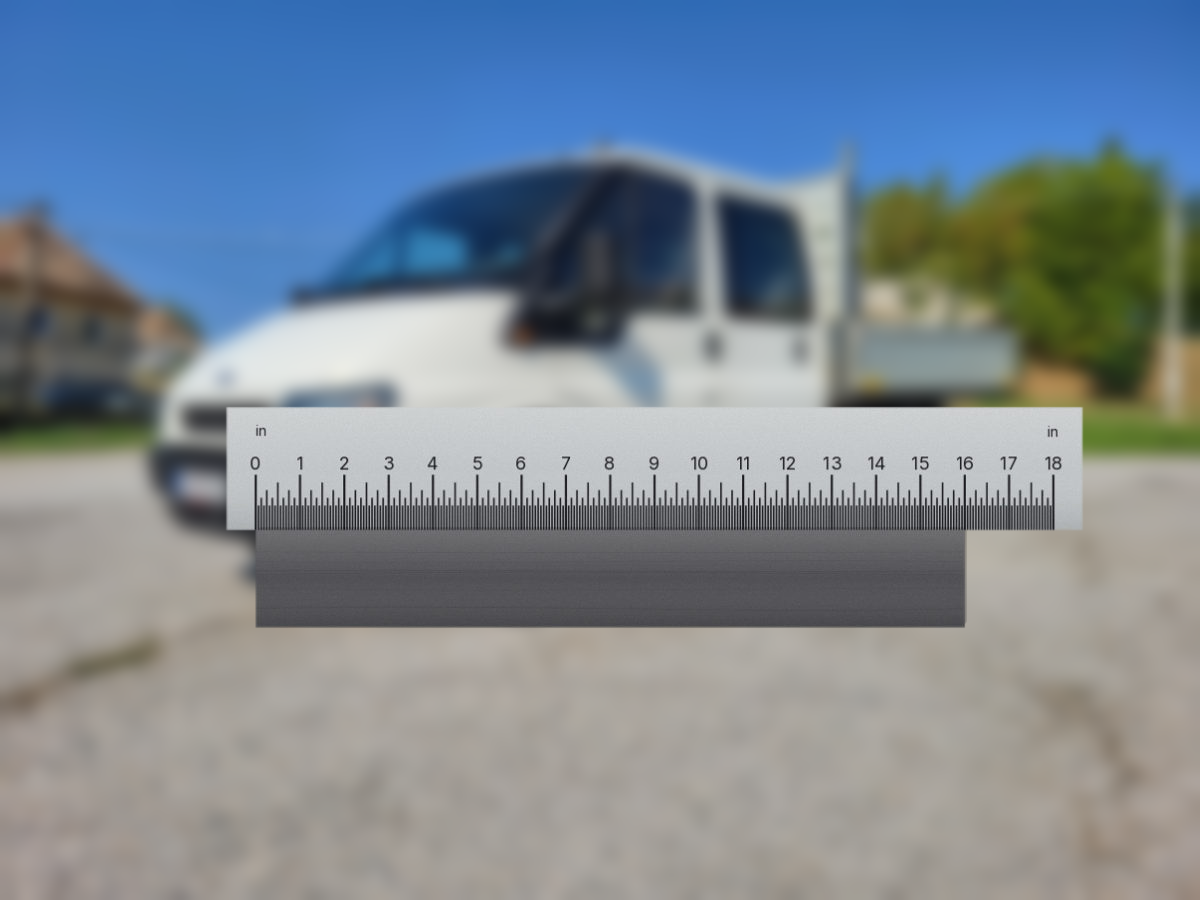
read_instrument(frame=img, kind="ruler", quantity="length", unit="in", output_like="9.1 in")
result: 16 in
